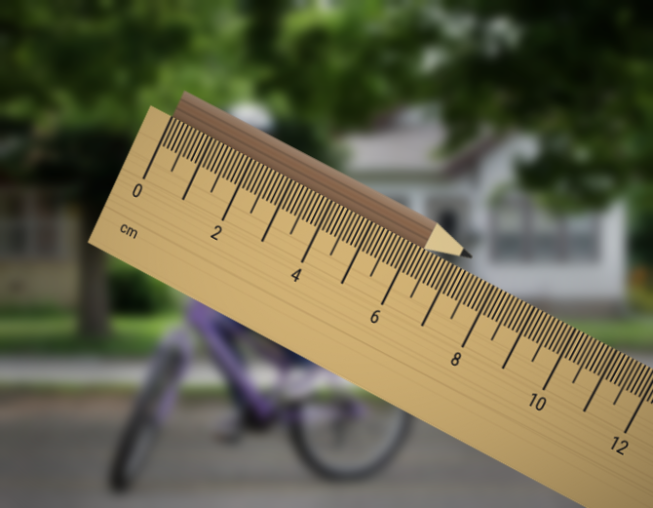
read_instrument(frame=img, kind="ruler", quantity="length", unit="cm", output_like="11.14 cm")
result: 7.3 cm
